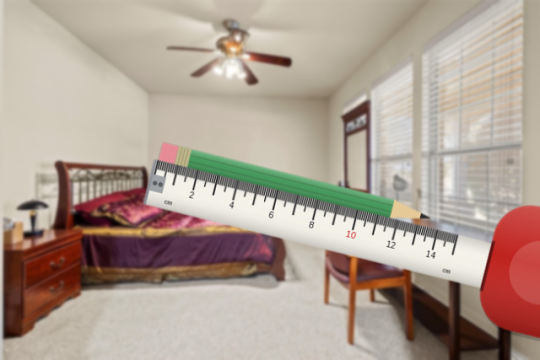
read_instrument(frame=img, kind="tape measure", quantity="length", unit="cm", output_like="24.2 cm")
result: 13.5 cm
